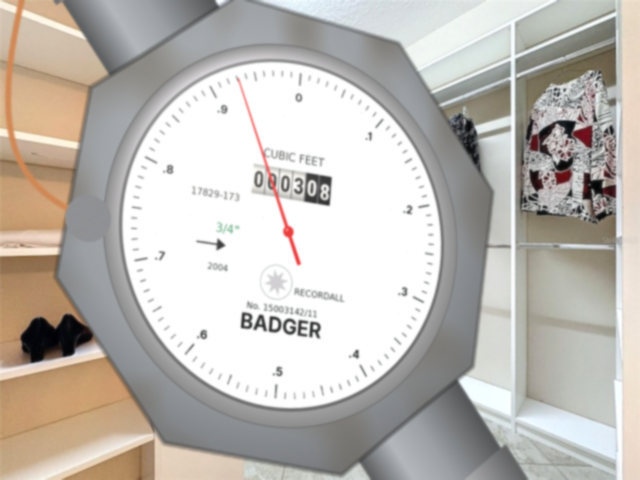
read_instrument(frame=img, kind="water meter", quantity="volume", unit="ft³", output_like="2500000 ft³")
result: 307.93 ft³
